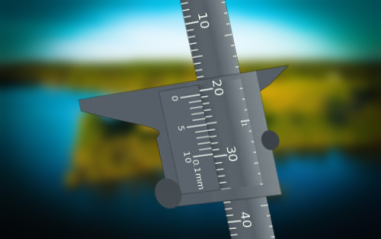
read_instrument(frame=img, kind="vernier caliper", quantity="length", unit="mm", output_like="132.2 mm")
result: 20.6 mm
